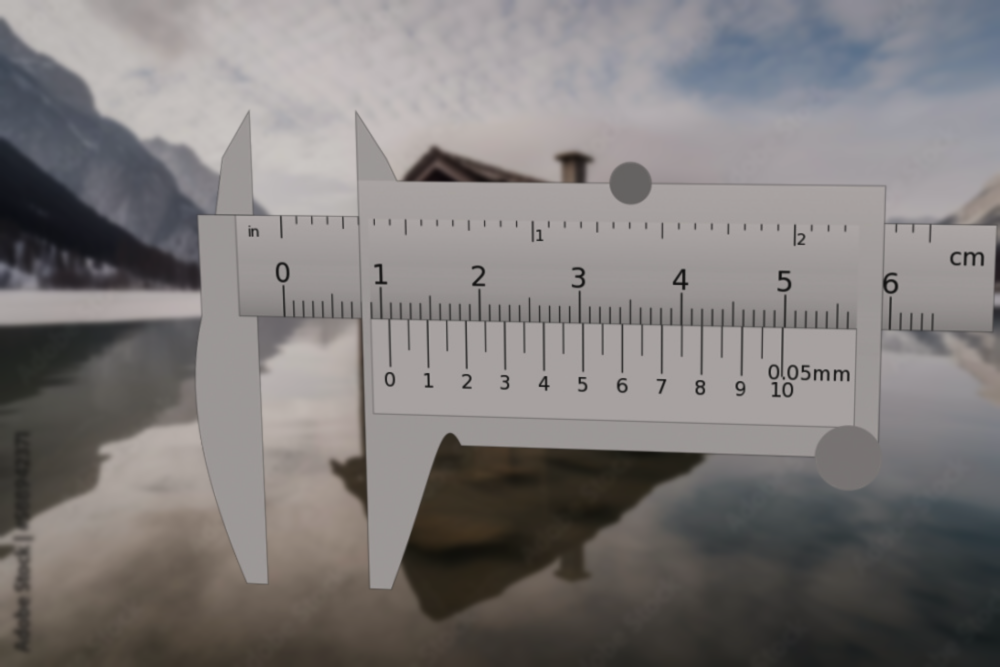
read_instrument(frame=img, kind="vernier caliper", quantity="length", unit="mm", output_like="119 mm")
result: 10.8 mm
